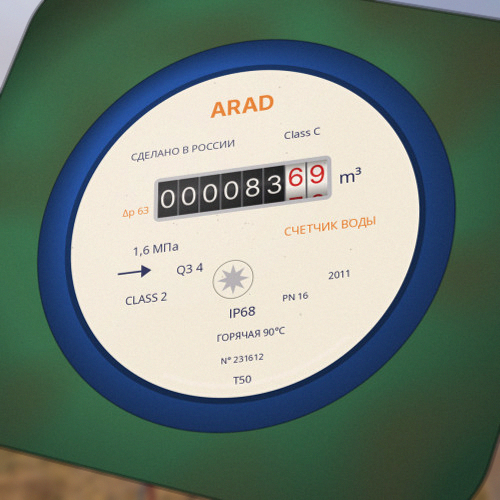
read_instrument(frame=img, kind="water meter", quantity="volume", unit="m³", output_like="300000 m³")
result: 83.69 m³
